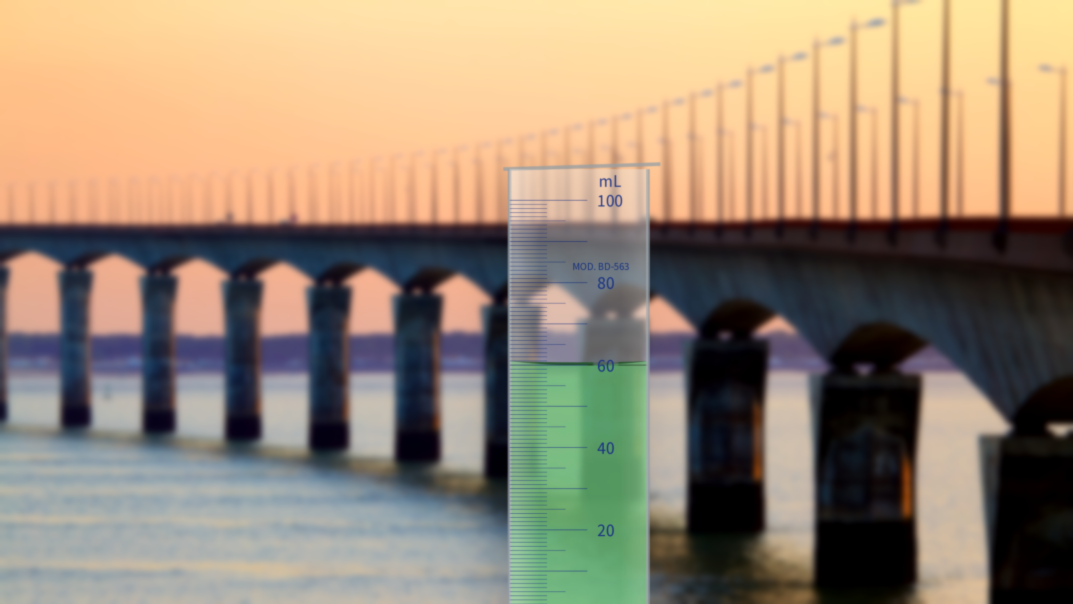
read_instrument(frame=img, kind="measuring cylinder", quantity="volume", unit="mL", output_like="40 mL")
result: 60 mL
